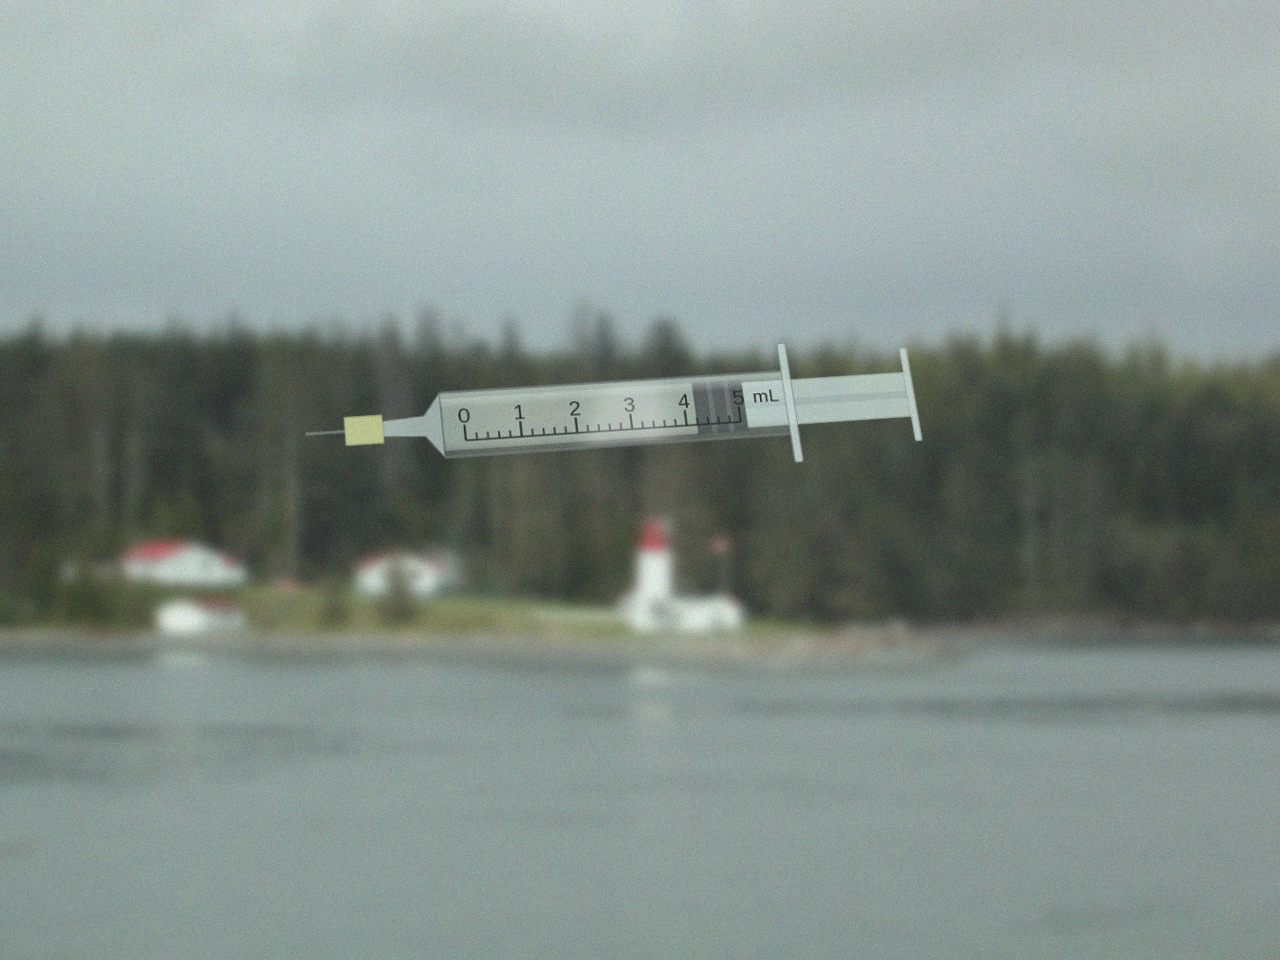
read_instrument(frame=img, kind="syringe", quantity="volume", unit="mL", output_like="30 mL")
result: 4.2 mL
